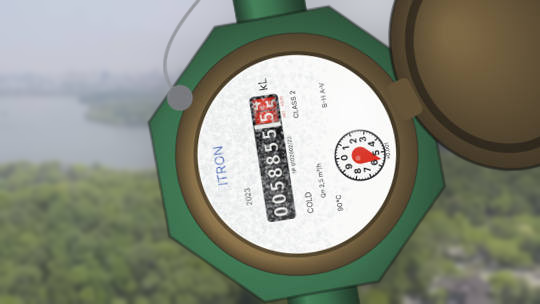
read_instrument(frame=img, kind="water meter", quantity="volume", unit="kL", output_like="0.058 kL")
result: 58855.545 kL
